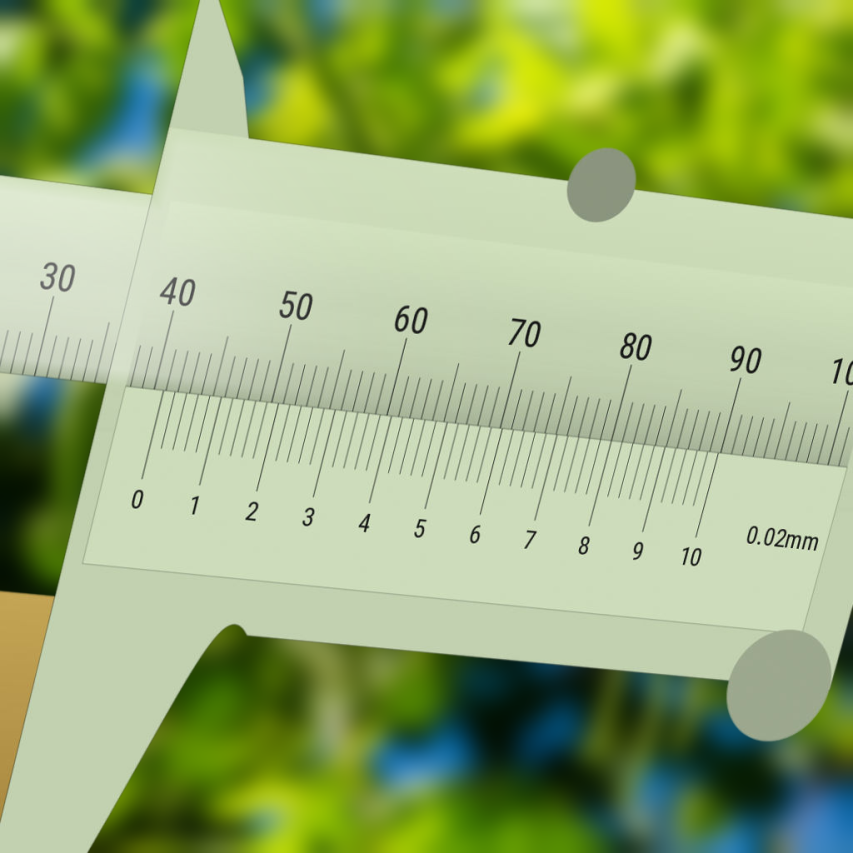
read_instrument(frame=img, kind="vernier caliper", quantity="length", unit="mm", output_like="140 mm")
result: 40.8 mm
